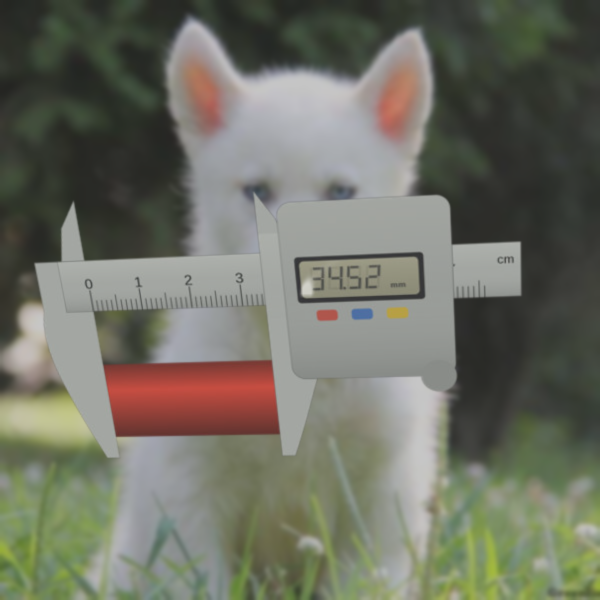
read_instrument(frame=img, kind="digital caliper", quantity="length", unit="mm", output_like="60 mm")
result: 34.52 mm
